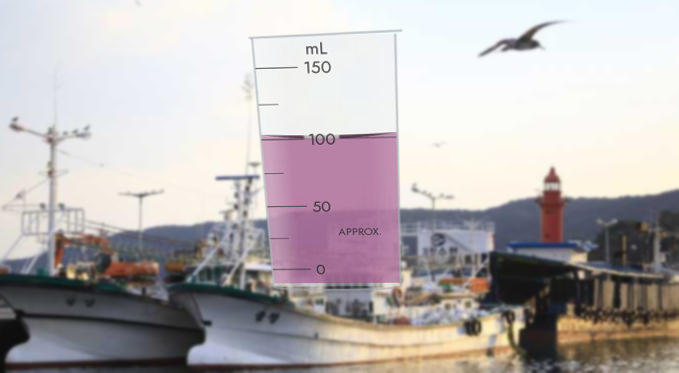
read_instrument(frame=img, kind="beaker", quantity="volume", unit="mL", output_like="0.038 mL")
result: 100 mL
